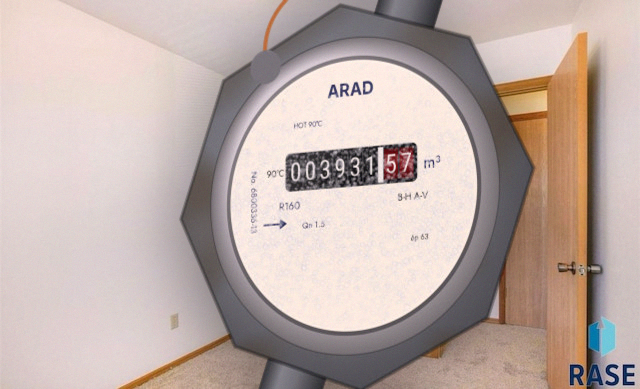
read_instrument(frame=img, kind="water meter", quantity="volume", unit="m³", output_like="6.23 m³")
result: 3931.57 m³
